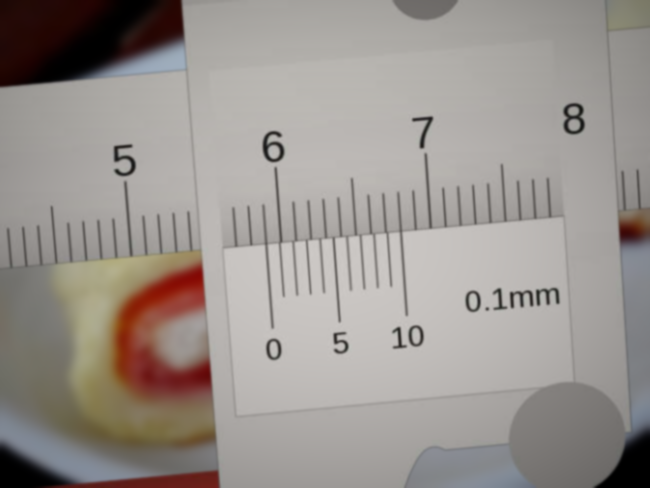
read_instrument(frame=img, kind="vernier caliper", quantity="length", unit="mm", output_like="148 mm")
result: 59.0 mm
